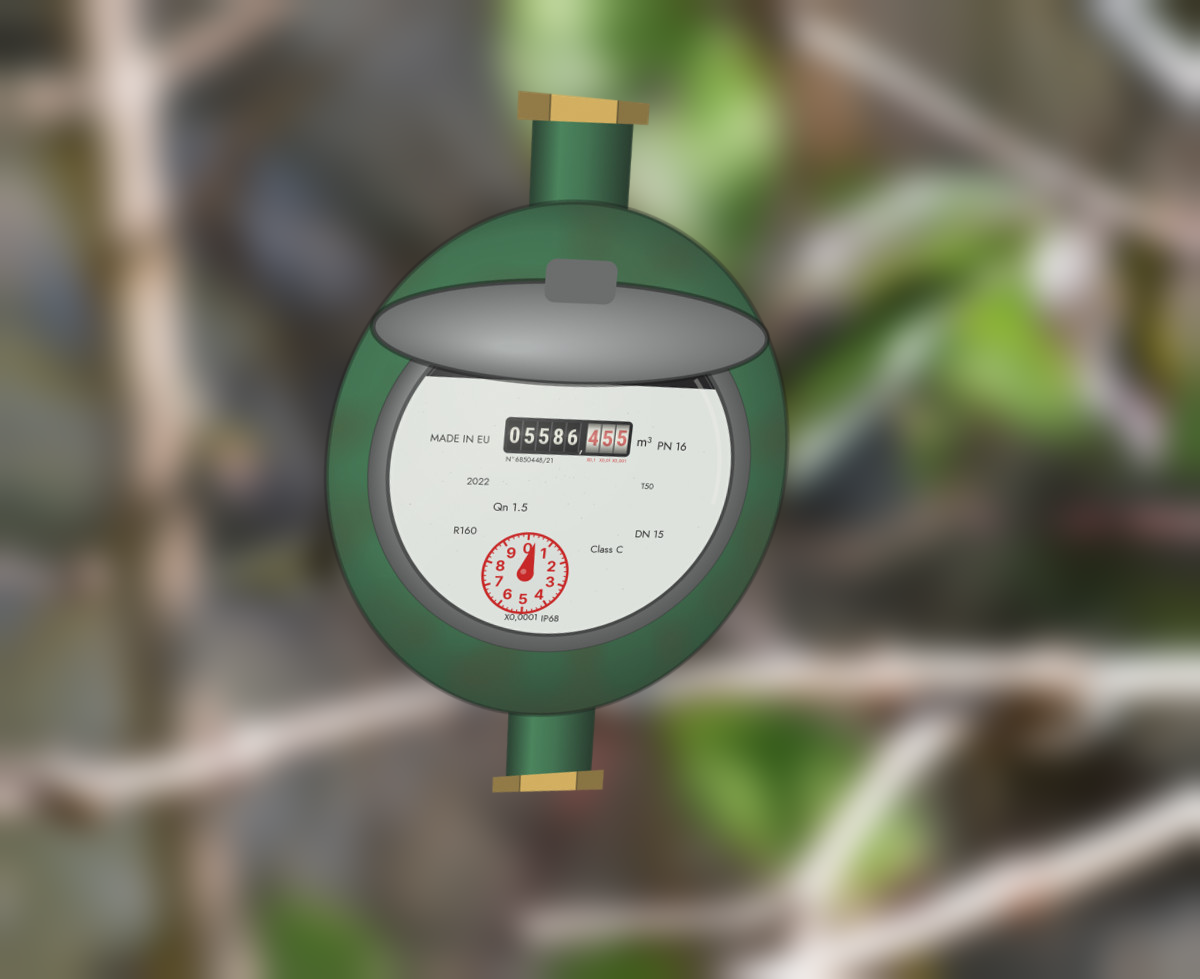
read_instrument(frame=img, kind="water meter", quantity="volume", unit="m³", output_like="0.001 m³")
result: 5586.4550 m³
